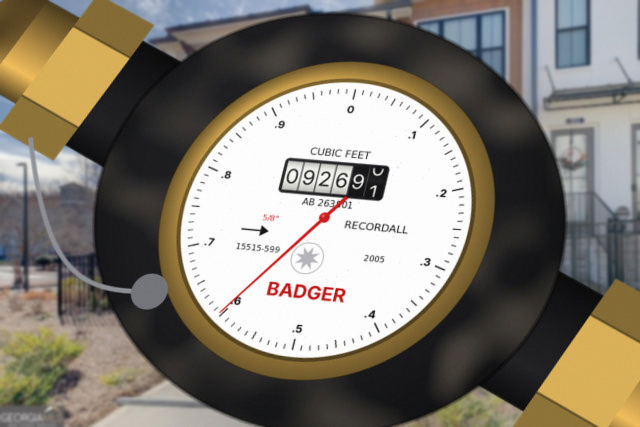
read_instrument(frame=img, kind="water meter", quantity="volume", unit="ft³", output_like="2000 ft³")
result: 92690.60 ft³
